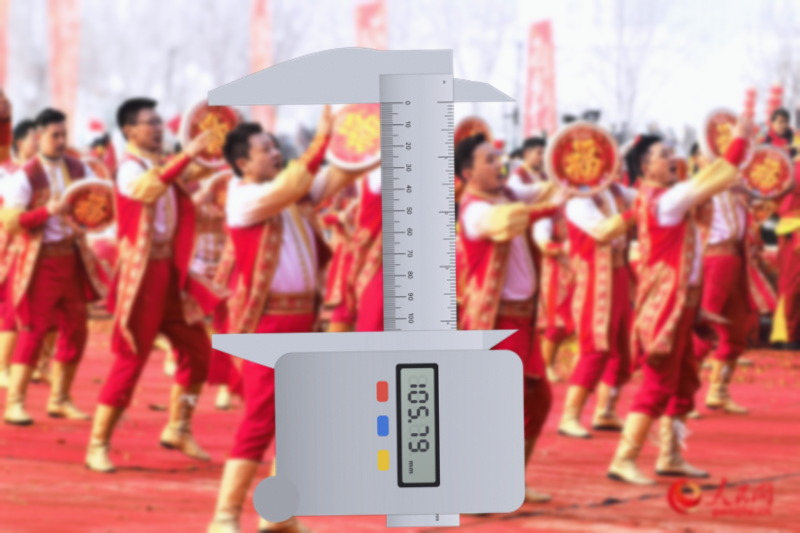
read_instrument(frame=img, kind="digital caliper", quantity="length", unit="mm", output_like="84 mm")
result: 105.79 mm
